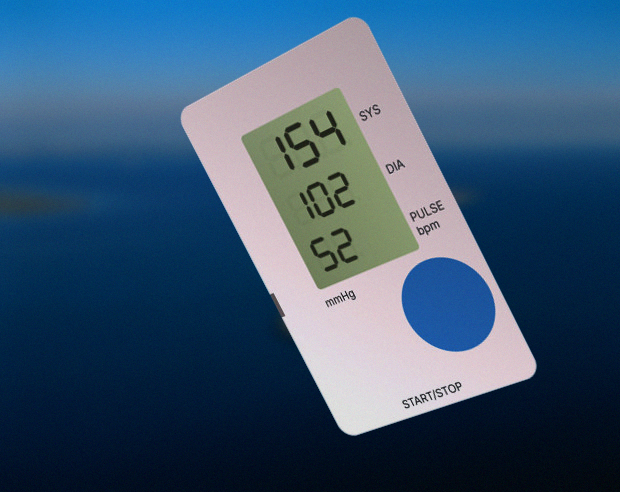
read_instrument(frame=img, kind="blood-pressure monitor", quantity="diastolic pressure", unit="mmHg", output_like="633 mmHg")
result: 102 mmHg
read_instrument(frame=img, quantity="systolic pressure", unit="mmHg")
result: 154 mmHg
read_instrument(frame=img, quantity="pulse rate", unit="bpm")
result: 52 bpm
